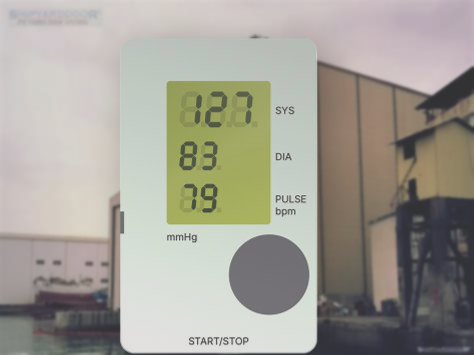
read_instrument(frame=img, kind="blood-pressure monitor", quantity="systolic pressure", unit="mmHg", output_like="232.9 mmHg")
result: 127 mmHg
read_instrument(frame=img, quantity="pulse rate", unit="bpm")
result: 79 bpm
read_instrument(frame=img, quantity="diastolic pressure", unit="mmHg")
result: 83 mmHg
